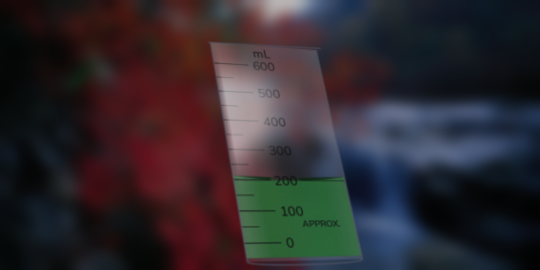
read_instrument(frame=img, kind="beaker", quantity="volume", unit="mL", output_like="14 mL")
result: 200 mL
